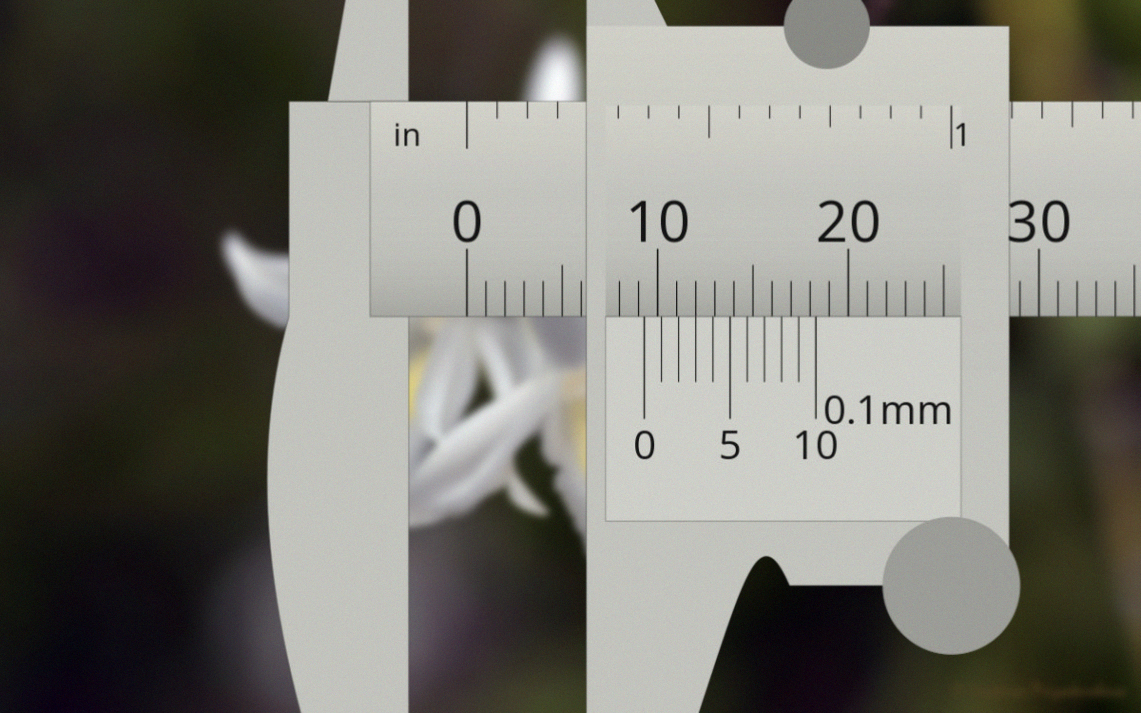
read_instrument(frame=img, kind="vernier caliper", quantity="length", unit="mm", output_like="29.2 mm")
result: 9.3 mm
